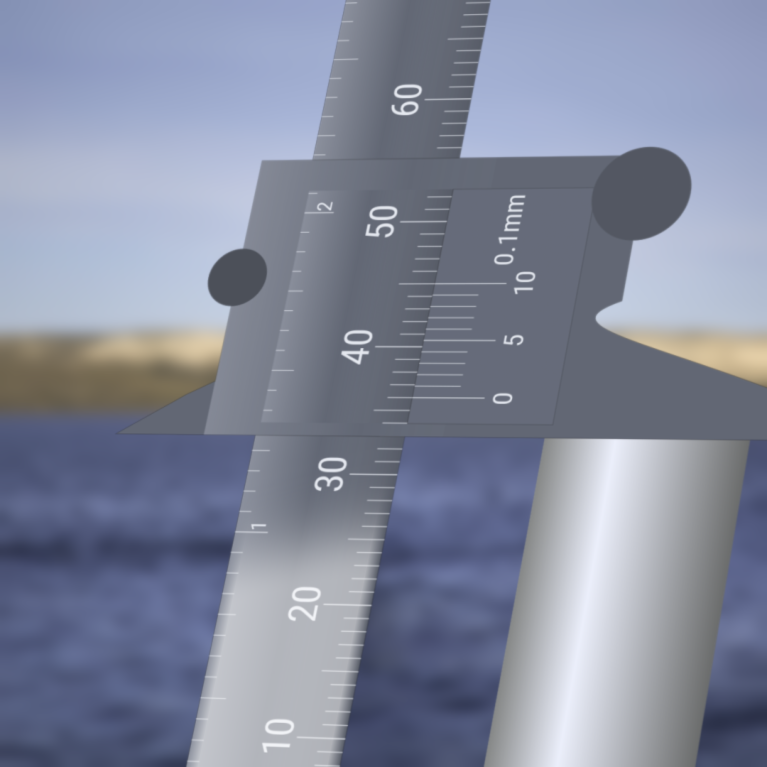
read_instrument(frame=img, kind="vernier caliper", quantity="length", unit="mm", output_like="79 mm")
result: 36.0 mm
